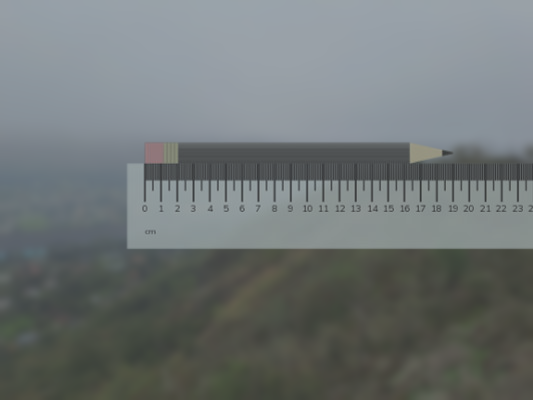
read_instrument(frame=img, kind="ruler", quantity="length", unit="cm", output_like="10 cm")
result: 19 cm
